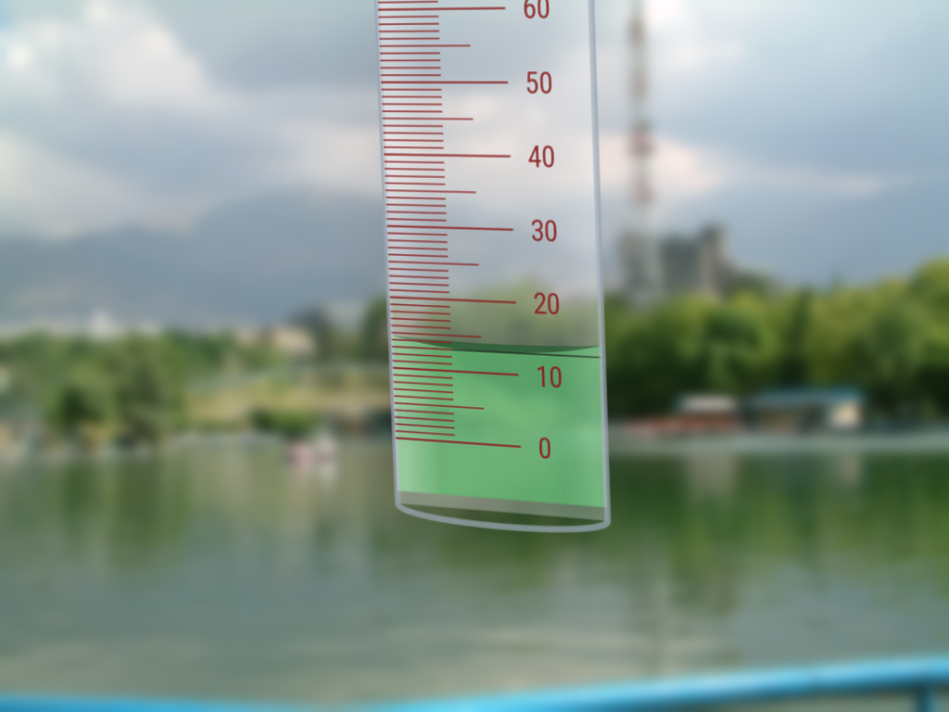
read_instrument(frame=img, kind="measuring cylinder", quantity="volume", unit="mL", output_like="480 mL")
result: 13 mL
